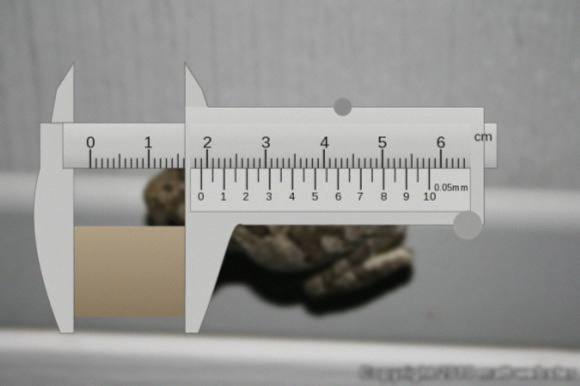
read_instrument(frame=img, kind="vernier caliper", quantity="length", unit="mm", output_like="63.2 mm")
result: 19.0 mm
